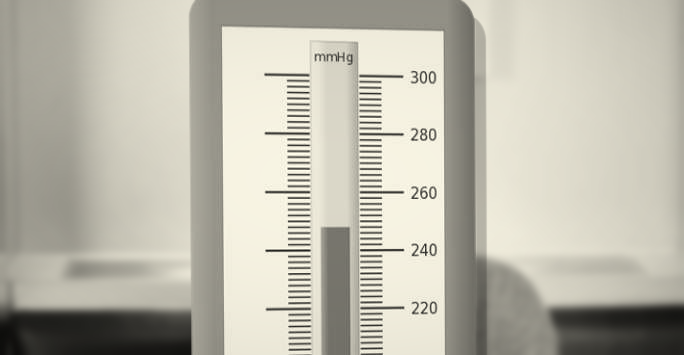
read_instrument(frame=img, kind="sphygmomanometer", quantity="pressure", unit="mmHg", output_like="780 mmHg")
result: 248 mmHg
